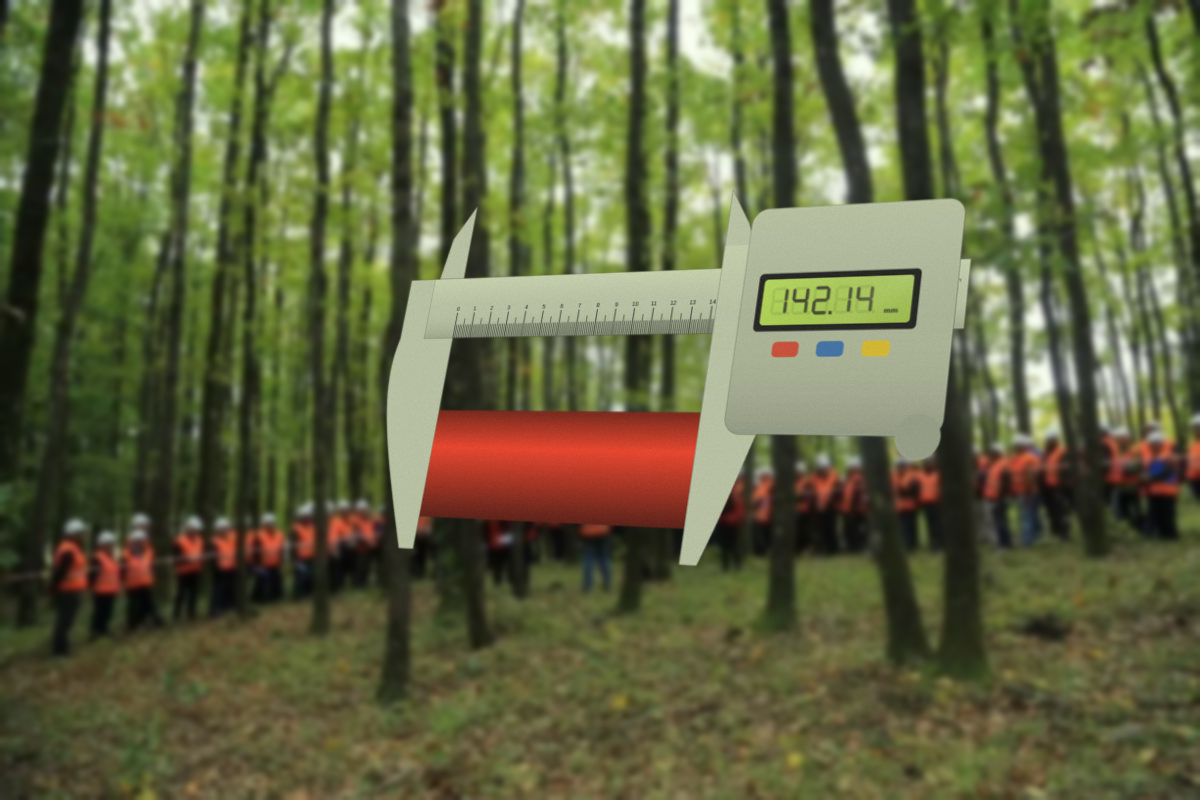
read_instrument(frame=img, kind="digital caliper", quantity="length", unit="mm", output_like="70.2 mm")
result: 142.14 mm
